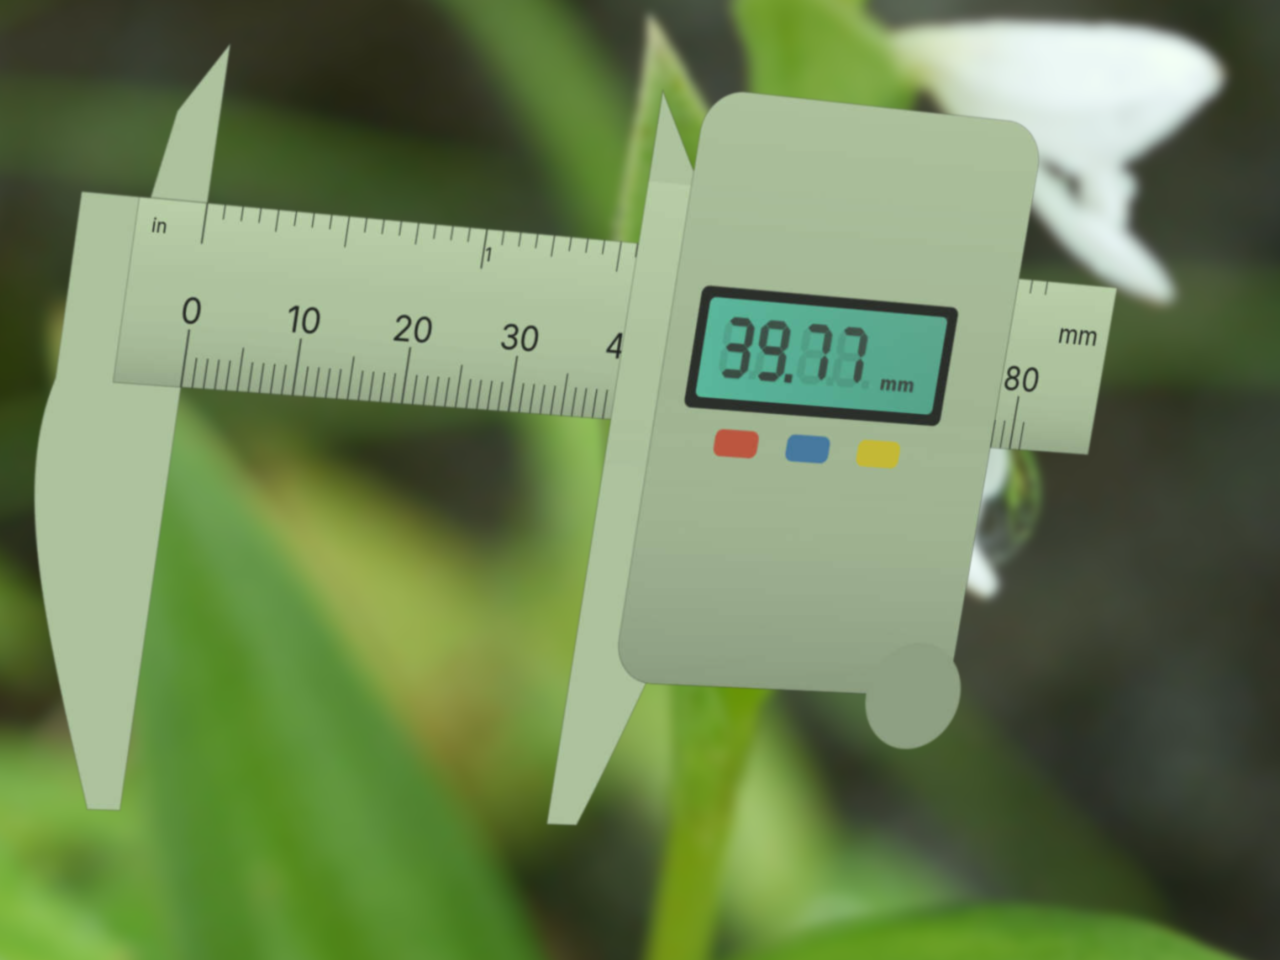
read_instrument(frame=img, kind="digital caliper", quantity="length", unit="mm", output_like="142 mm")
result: 39.77 mm
